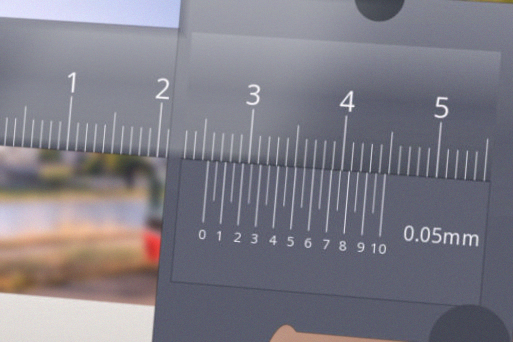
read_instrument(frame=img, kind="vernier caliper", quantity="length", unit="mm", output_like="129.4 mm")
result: 25.6 mm
